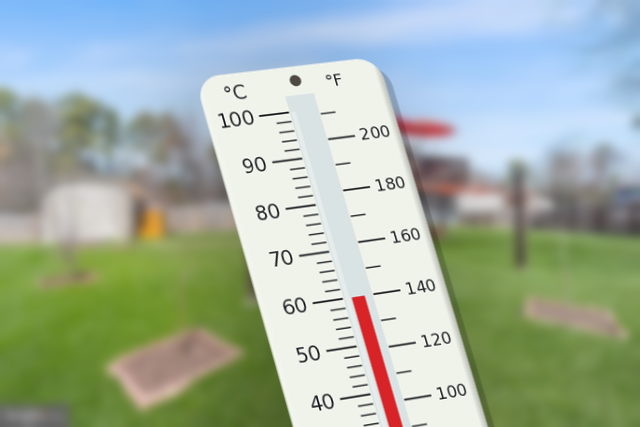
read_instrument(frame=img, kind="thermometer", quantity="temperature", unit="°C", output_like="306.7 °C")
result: 60 °C
